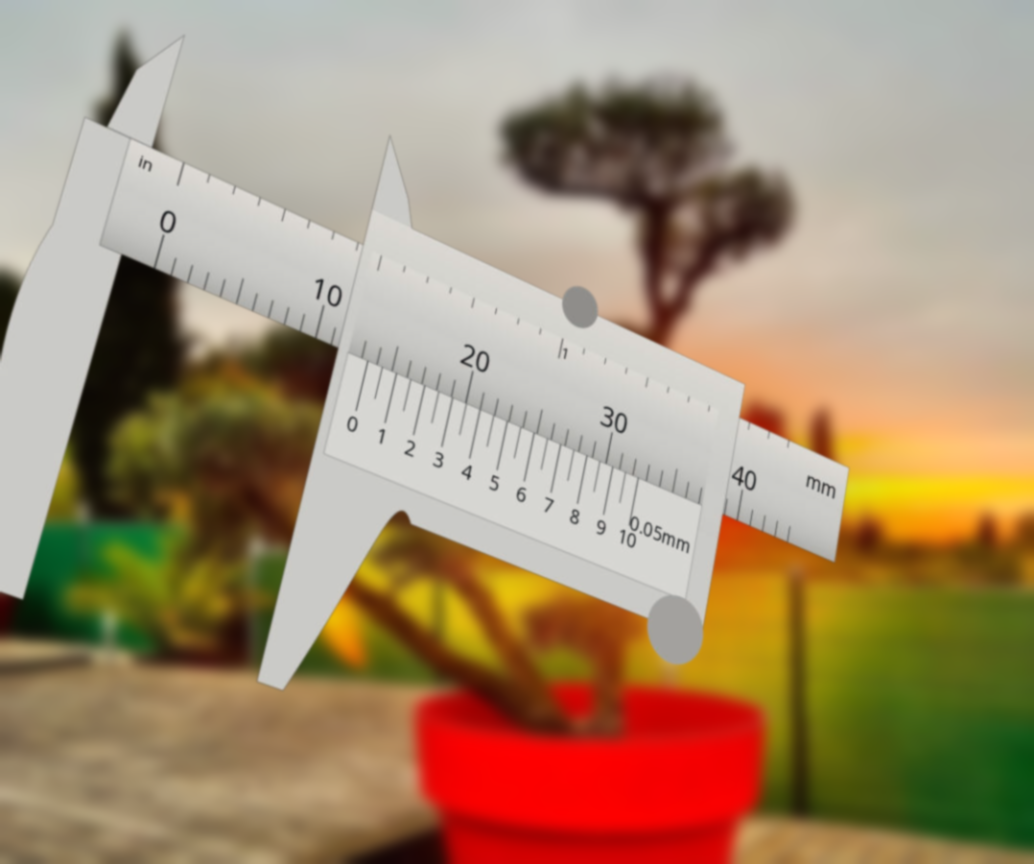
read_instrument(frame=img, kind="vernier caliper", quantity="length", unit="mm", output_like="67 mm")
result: 13.4 mm
